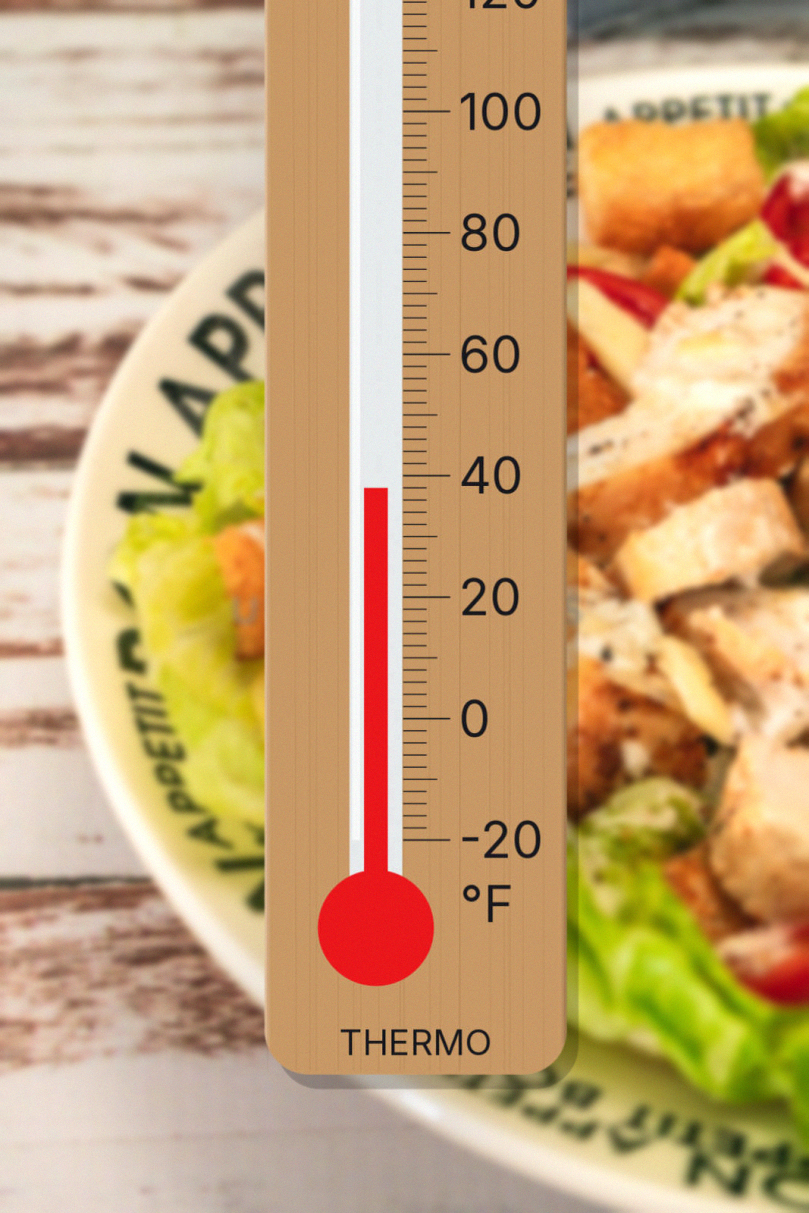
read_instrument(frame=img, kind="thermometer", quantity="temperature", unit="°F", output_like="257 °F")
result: 38 °F
